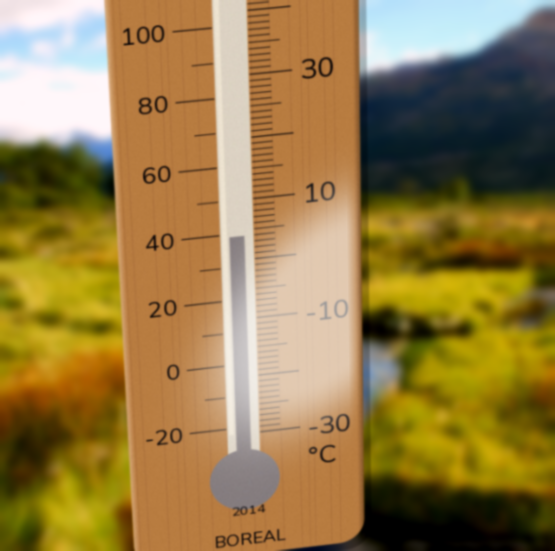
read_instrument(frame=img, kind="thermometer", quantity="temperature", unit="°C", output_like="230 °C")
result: 4 °C
